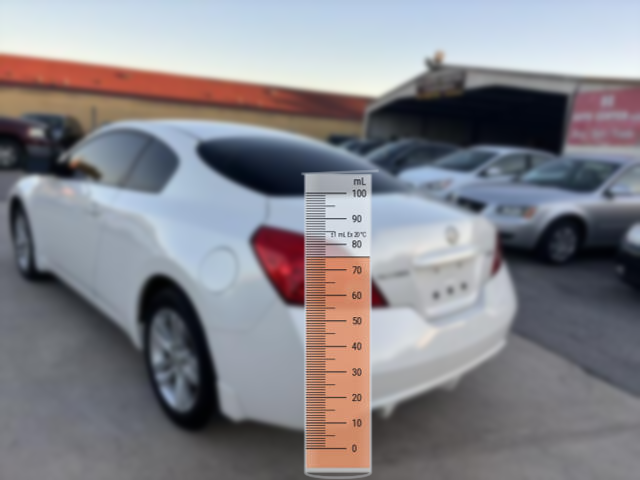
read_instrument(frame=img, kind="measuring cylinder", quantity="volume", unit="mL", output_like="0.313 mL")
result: 75 mL
